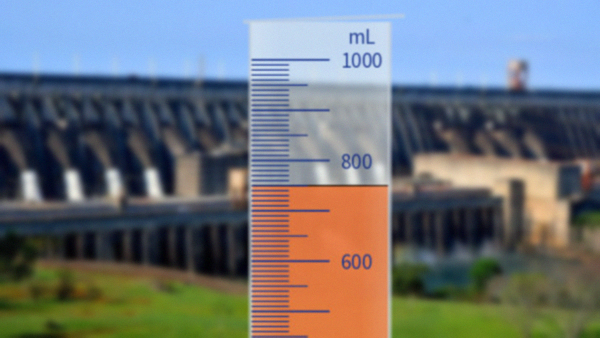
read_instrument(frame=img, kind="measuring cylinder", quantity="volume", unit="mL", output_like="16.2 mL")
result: 750 mL
